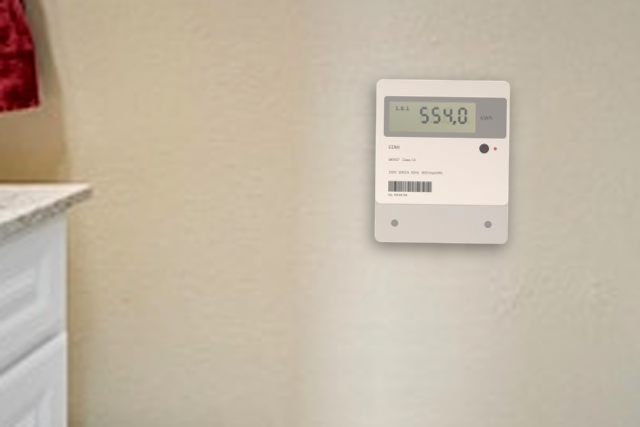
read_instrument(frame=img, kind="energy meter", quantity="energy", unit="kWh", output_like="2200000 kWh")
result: 554.0 kWh
